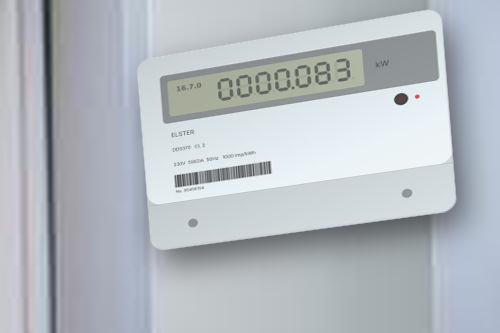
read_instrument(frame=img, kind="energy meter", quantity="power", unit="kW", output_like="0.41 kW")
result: 0.083 kW
